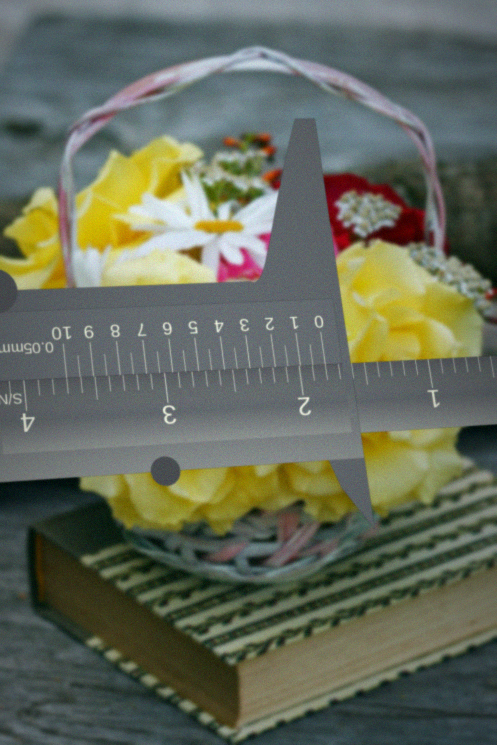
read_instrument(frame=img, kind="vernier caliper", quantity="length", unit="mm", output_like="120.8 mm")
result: 18.0 mm
